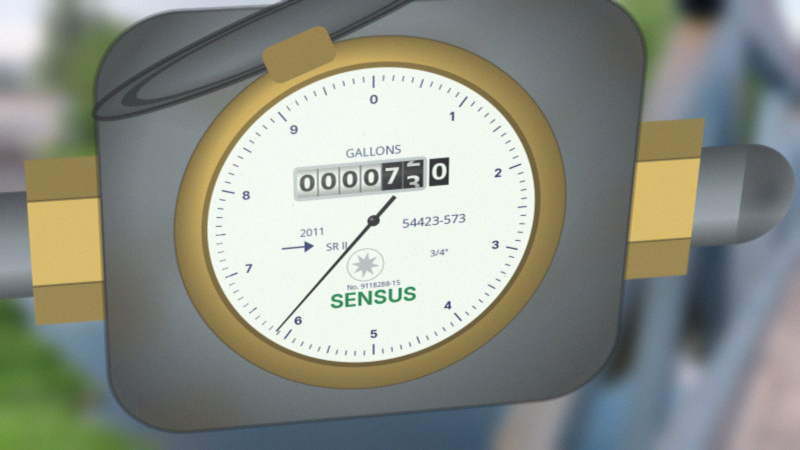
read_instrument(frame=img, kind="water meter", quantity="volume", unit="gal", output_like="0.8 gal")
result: 726.1 gal
